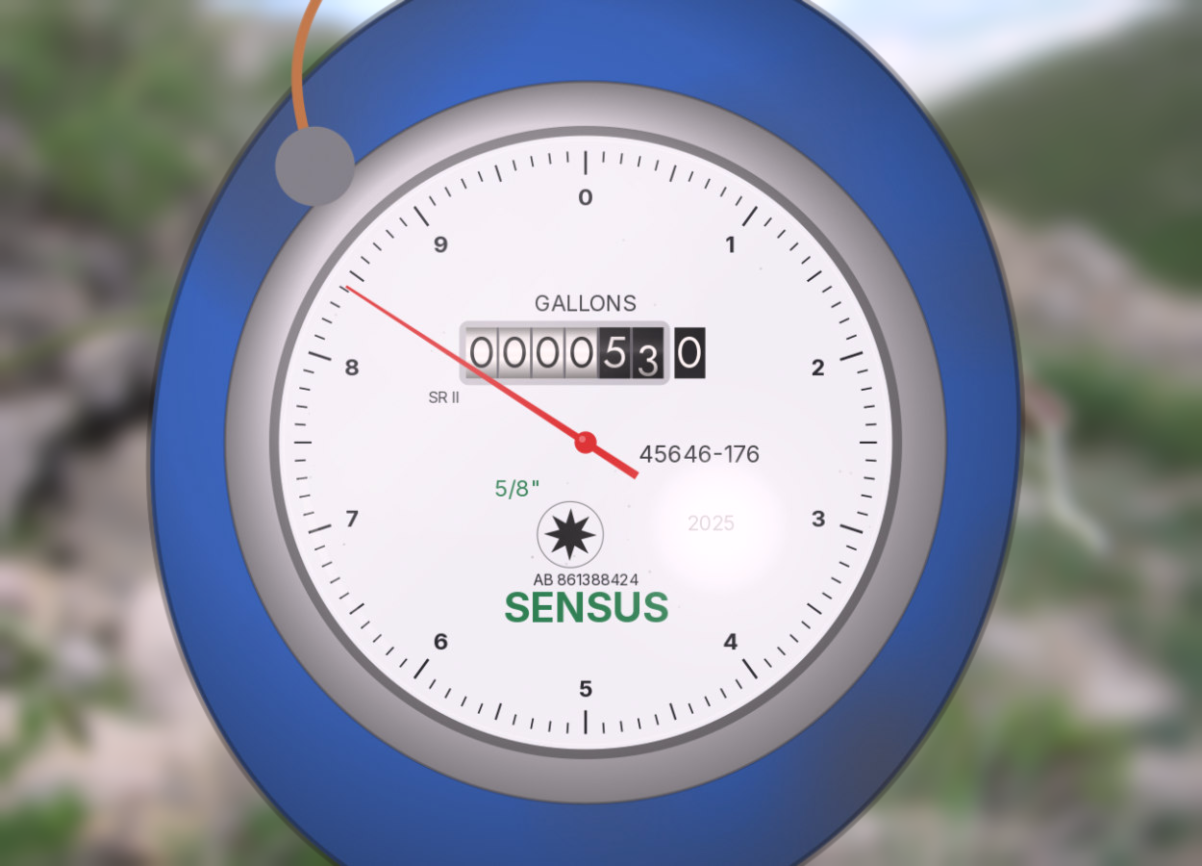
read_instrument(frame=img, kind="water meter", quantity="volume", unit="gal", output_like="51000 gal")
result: 528.4 gal
